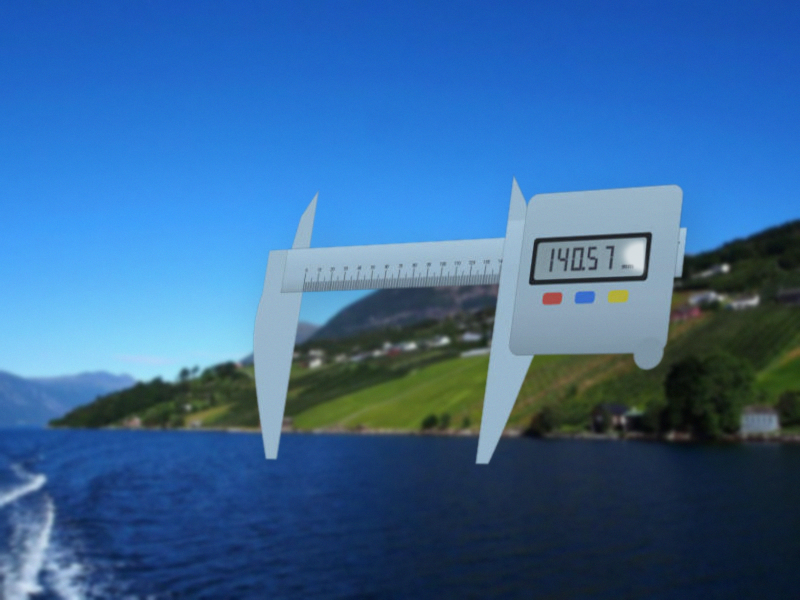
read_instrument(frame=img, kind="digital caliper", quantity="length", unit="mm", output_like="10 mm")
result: 140.57 mm
